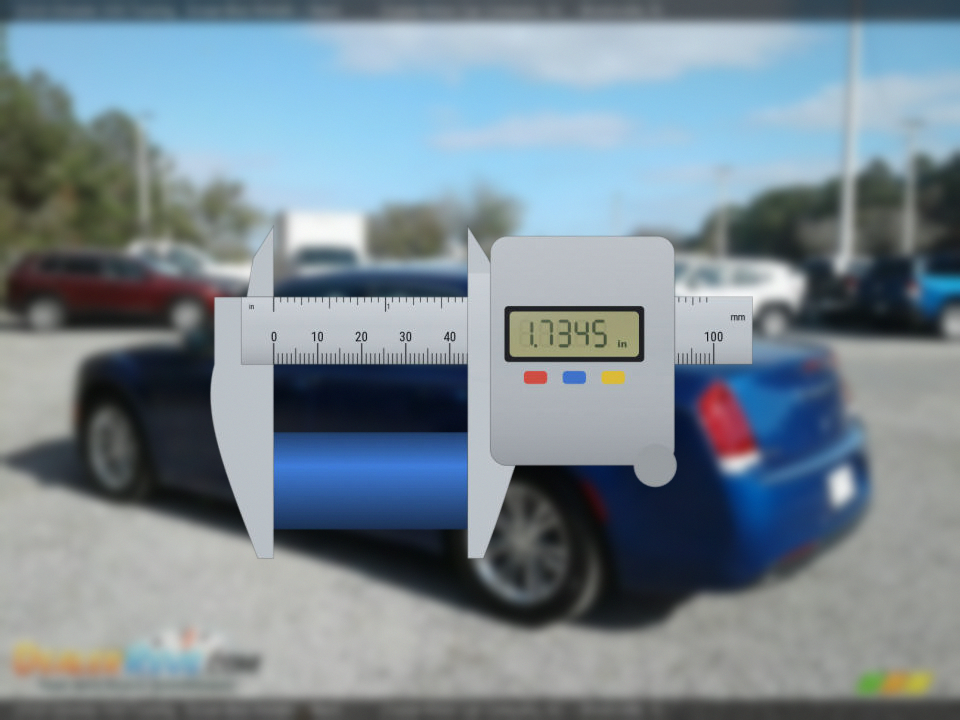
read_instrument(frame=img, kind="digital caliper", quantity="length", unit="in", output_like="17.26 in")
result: 1.7345 in
